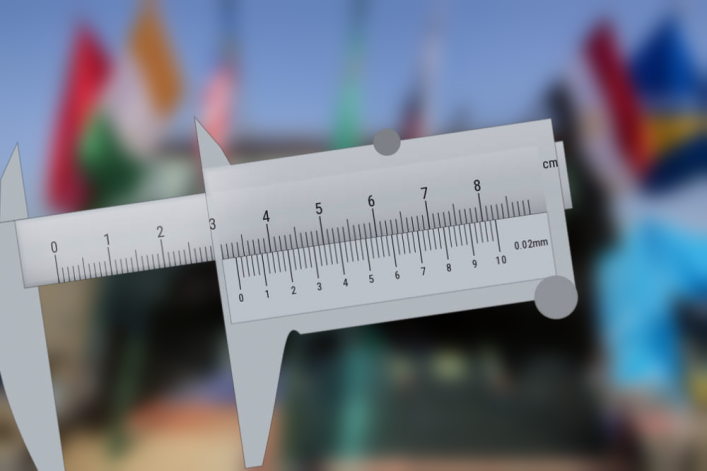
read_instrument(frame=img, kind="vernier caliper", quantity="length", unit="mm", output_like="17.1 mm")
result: 33.4 mm
